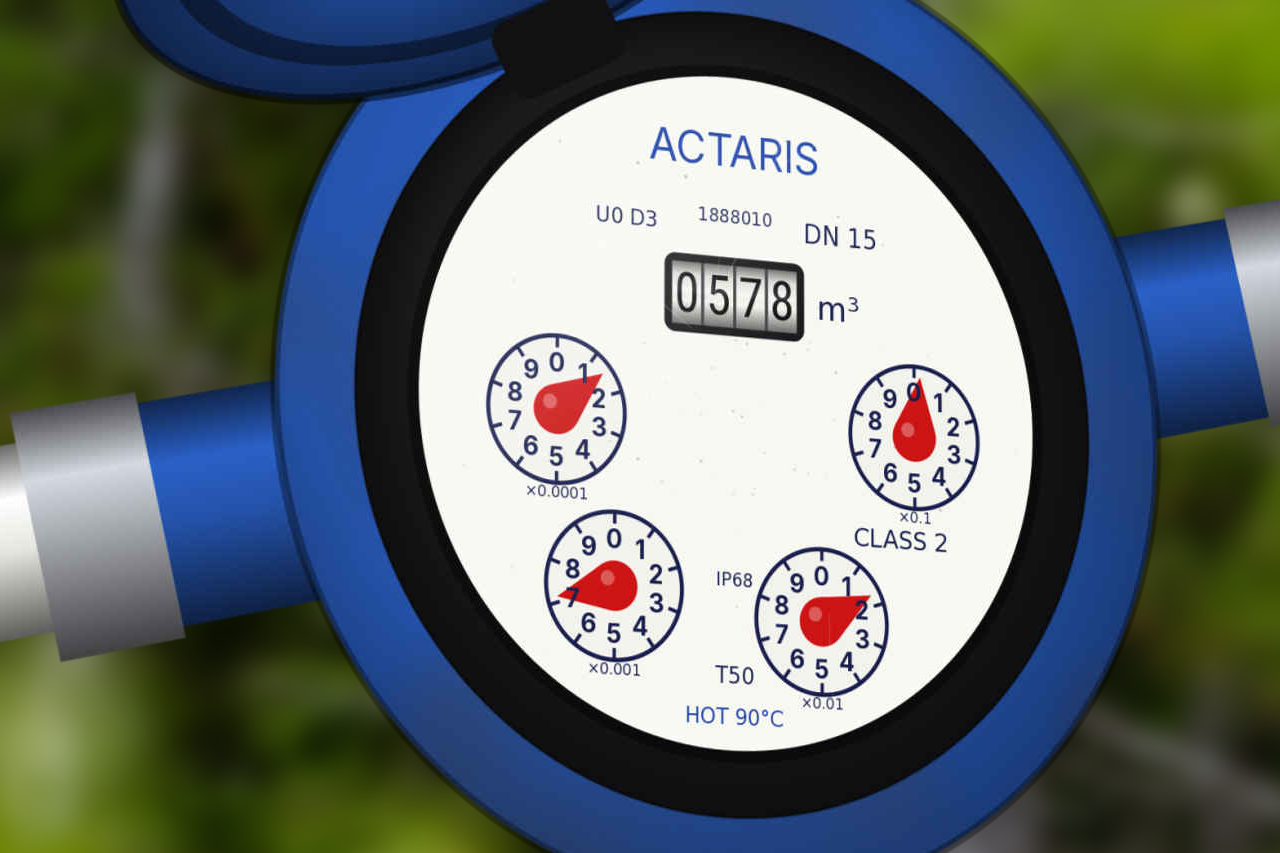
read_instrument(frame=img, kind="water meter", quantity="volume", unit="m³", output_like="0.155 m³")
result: 578.0171 m³
